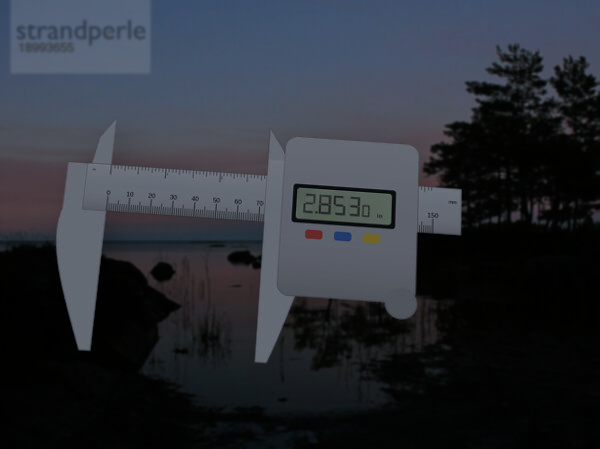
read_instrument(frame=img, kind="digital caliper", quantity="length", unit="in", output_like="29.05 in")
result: 2.8530 in
